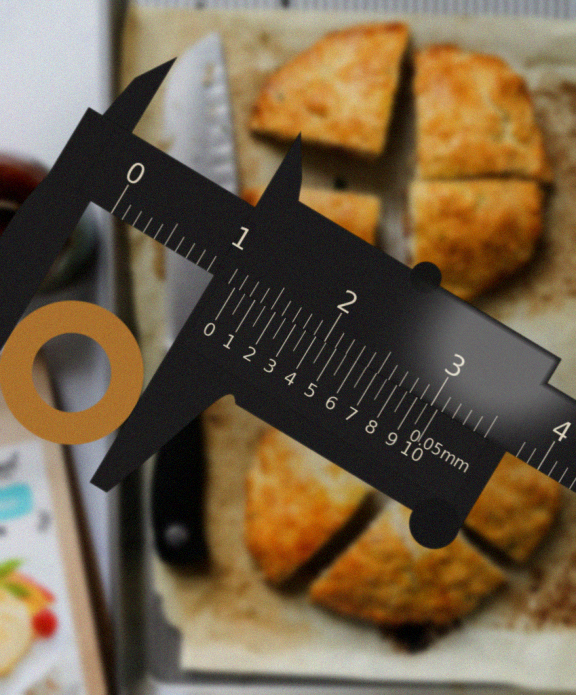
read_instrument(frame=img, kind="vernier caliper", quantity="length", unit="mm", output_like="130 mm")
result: 11.6 mm
